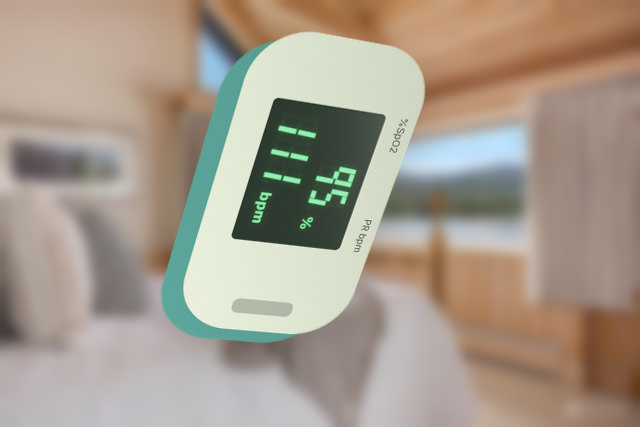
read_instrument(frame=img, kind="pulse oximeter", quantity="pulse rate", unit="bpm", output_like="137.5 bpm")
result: 111 bpm
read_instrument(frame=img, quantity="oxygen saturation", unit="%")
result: 95 %
